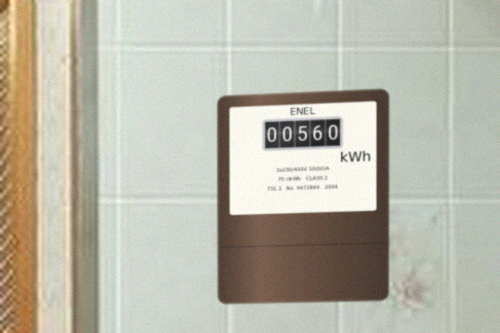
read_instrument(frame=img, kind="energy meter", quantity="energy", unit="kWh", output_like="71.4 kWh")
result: 560 kWh
